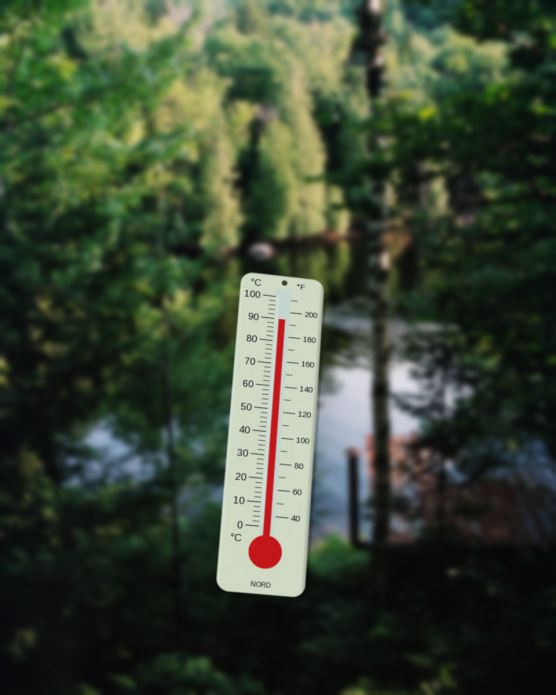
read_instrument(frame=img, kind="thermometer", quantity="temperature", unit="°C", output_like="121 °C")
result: 90 °C
